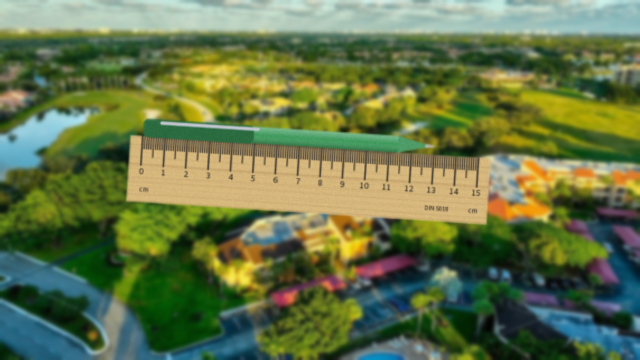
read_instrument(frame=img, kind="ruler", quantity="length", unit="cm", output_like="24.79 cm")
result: 13 cm
